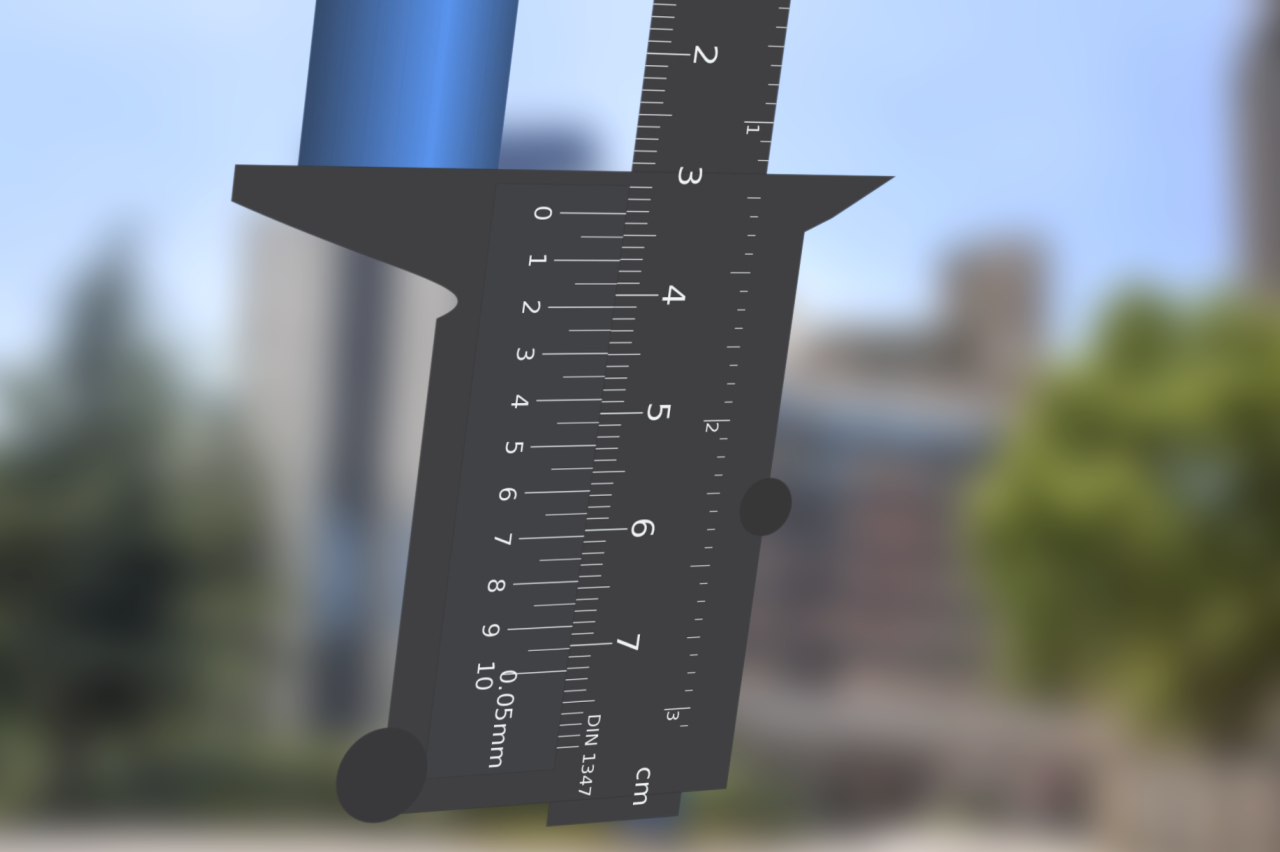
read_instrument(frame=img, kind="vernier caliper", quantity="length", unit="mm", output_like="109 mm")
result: 33.2 mm
